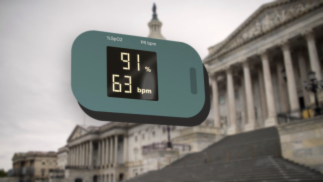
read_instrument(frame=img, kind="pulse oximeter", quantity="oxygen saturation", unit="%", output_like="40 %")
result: 91 %
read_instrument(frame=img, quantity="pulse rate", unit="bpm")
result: 63 bpm
